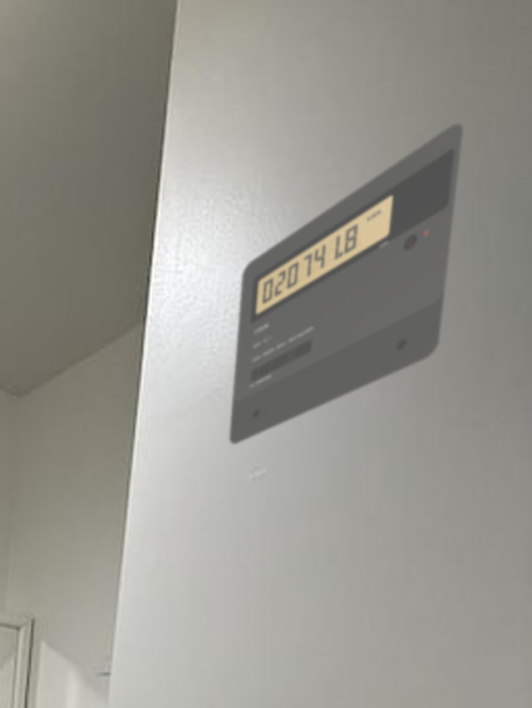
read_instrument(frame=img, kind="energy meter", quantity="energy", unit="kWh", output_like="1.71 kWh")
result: 20741.8 kWh
